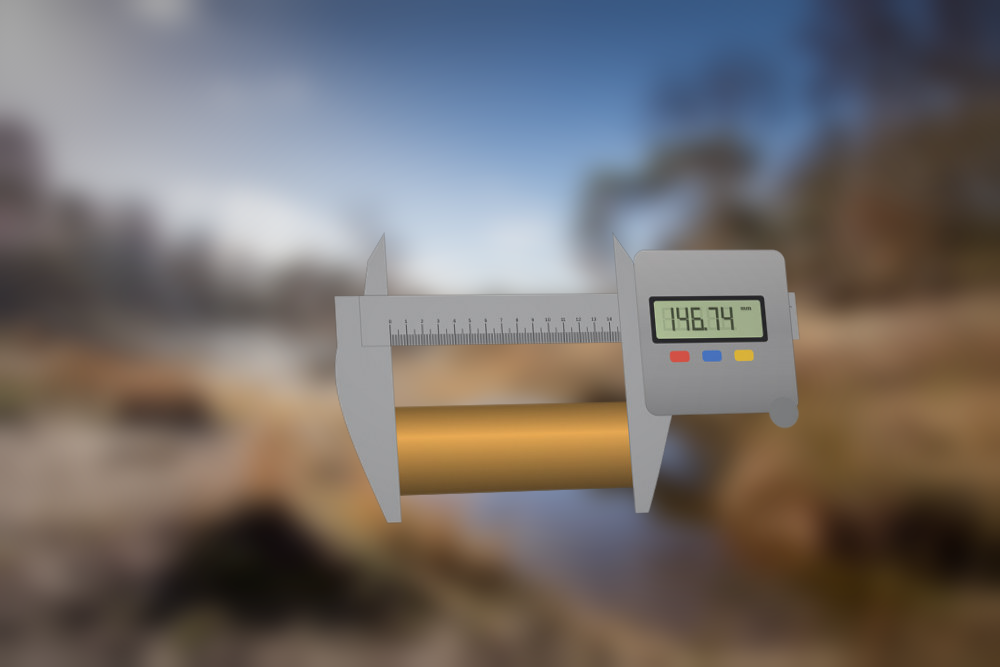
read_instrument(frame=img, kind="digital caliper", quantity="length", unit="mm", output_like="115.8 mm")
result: 146.74 mm
